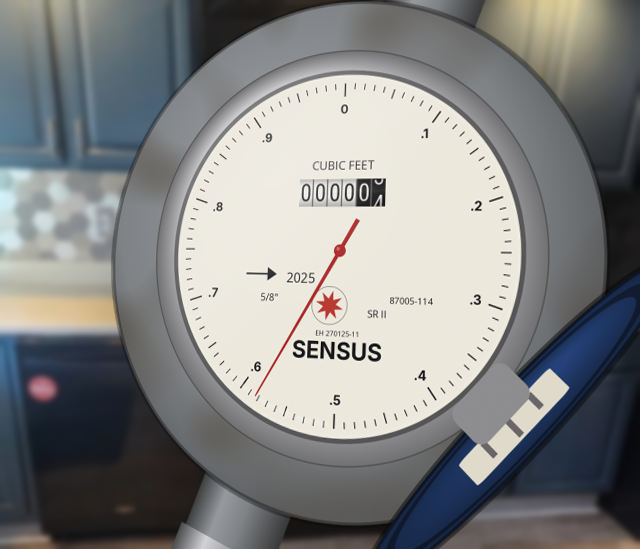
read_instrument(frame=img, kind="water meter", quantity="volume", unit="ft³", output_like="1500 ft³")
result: 3.58 ft³
